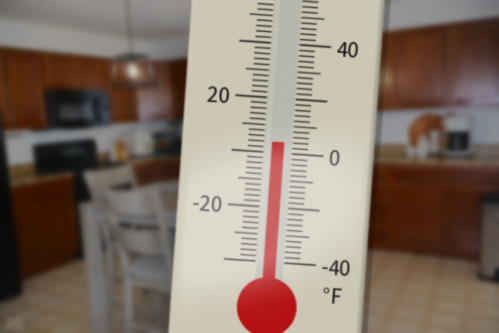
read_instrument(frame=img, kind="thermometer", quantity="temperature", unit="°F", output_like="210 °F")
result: 4 °F
